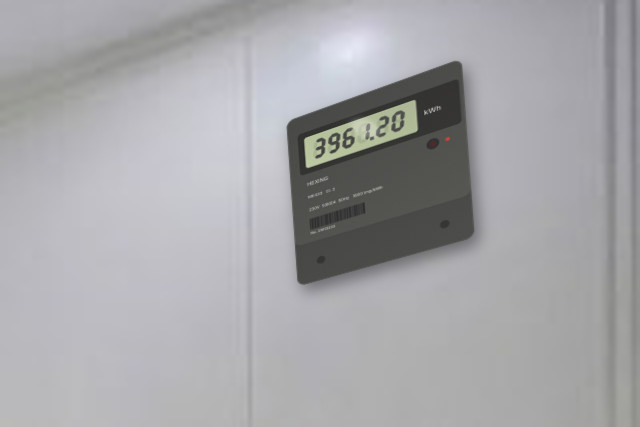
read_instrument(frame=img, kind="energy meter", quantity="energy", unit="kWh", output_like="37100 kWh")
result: 3961.20 kWh
